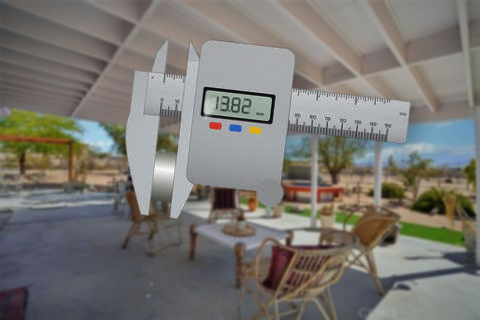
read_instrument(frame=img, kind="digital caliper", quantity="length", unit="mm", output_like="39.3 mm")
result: 13.82 mm
